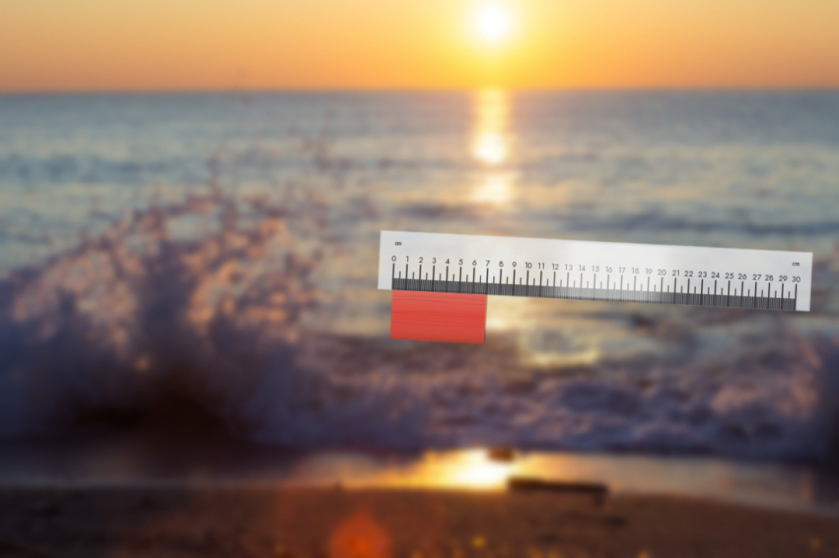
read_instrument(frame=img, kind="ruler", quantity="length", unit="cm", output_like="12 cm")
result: 7 cm
